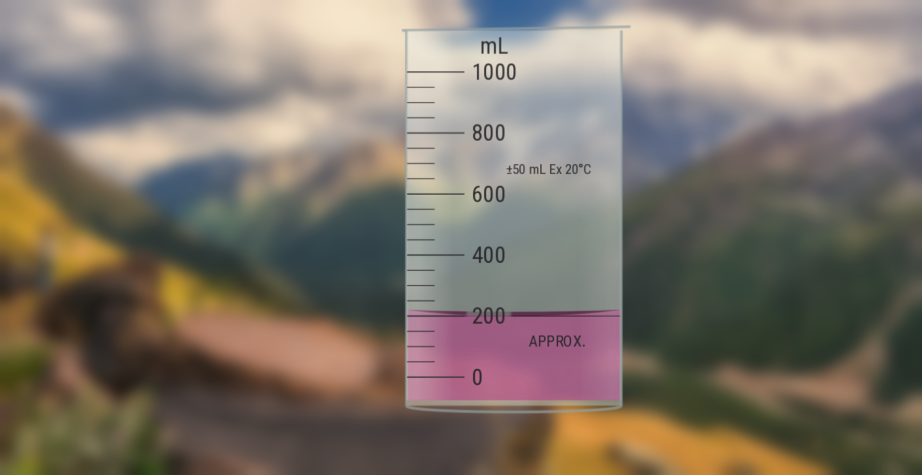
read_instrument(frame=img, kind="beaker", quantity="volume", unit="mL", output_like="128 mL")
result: 200 mL
